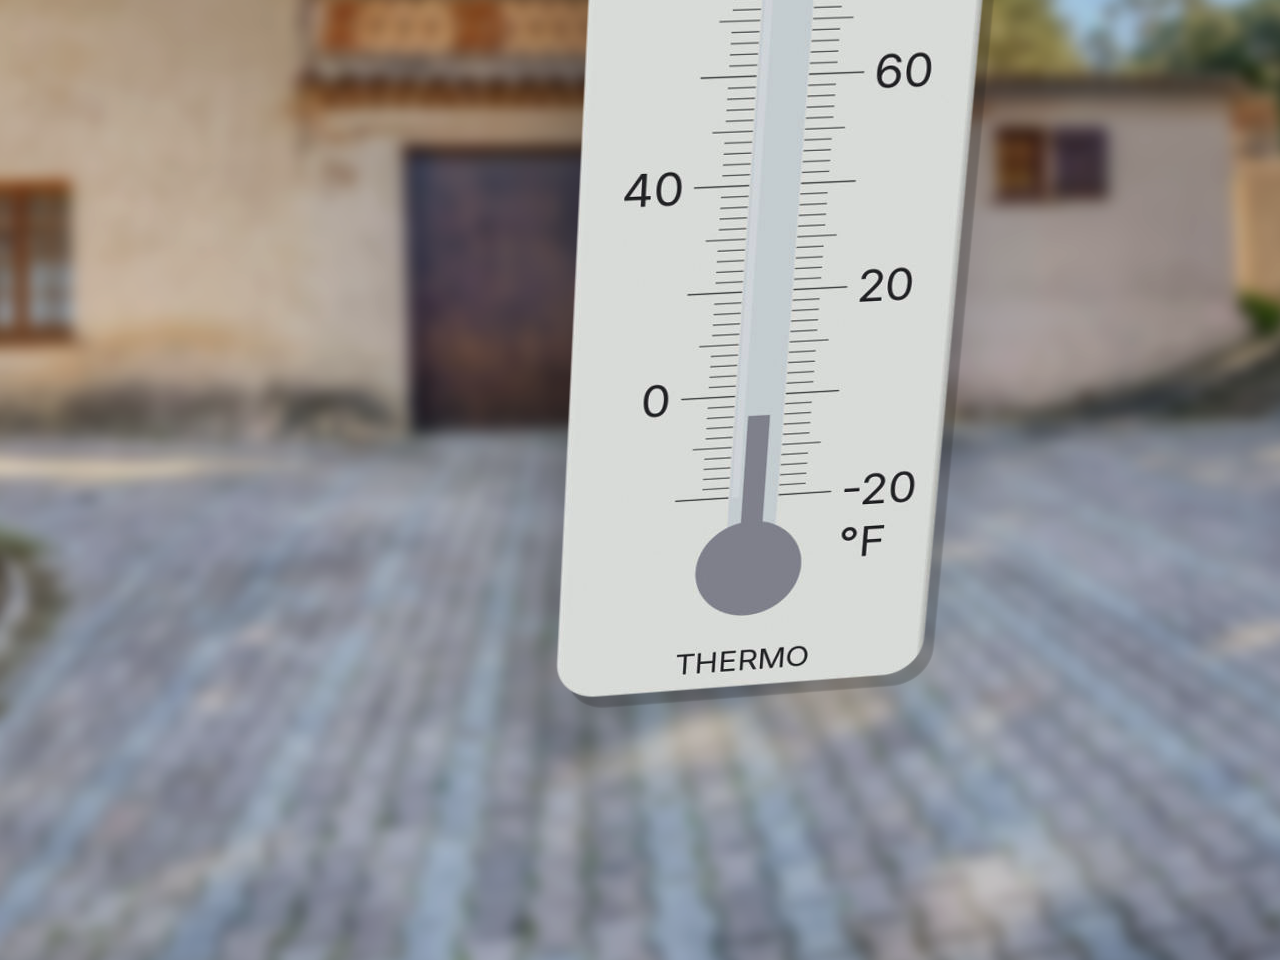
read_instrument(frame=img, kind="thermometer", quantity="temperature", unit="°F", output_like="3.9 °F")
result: -4 °F
